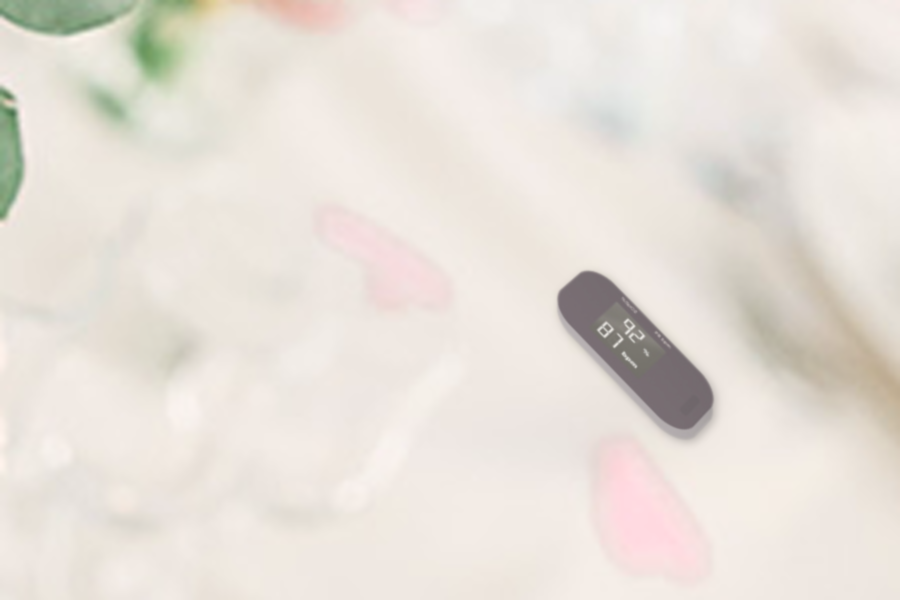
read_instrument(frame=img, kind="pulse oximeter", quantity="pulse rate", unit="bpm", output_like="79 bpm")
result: 87 bpm
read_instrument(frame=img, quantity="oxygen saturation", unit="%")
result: 92 %
